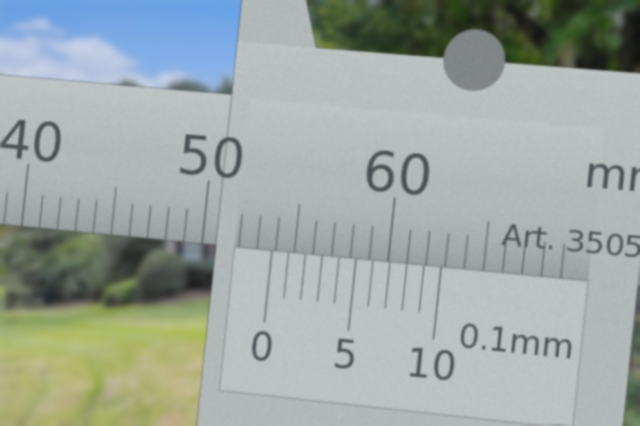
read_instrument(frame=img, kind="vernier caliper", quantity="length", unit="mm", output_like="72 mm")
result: 53.8 mm
